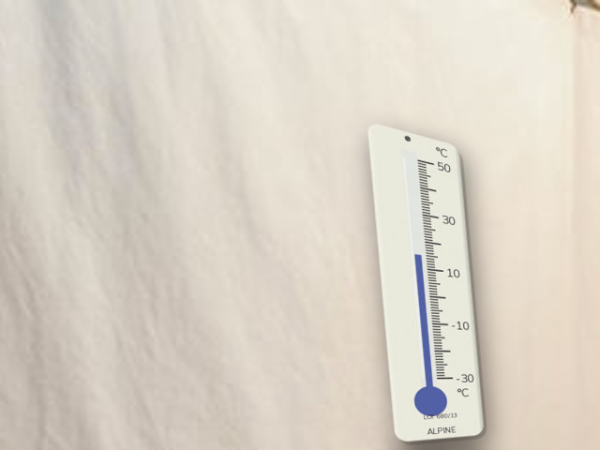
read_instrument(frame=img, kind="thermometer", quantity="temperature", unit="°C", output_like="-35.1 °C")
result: 15 °C
